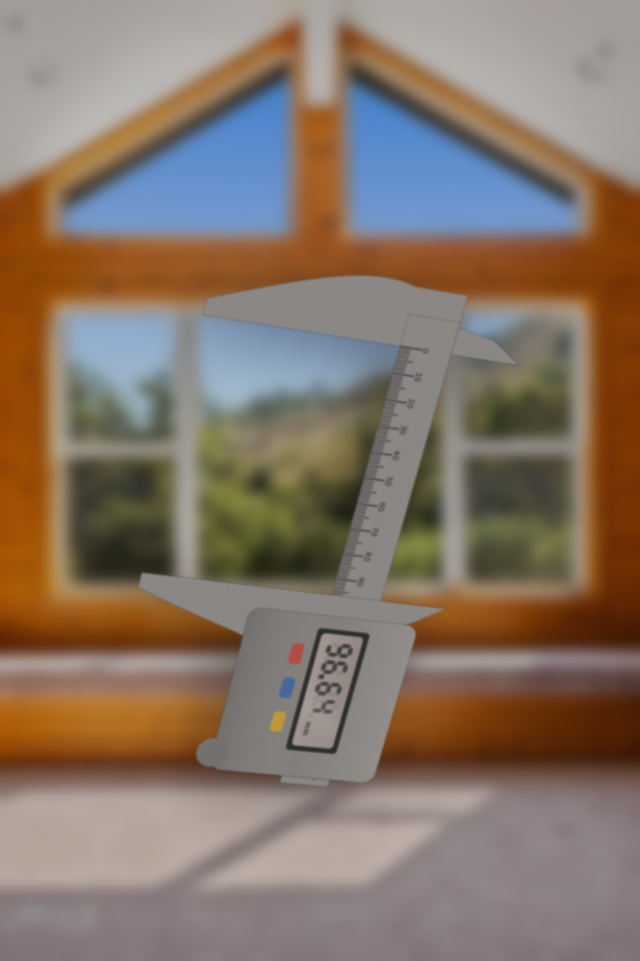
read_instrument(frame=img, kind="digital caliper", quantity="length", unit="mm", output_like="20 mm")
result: 96.64 mm
